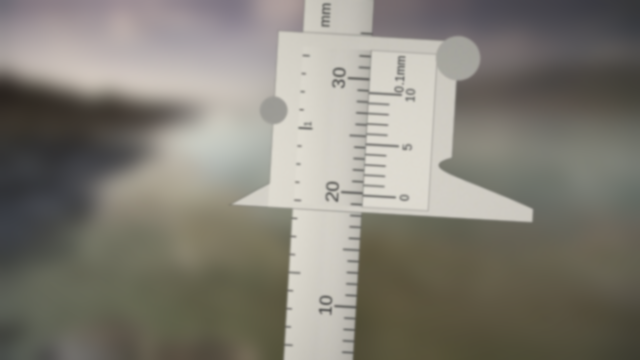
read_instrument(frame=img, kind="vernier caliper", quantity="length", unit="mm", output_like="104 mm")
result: 19.8 mm
